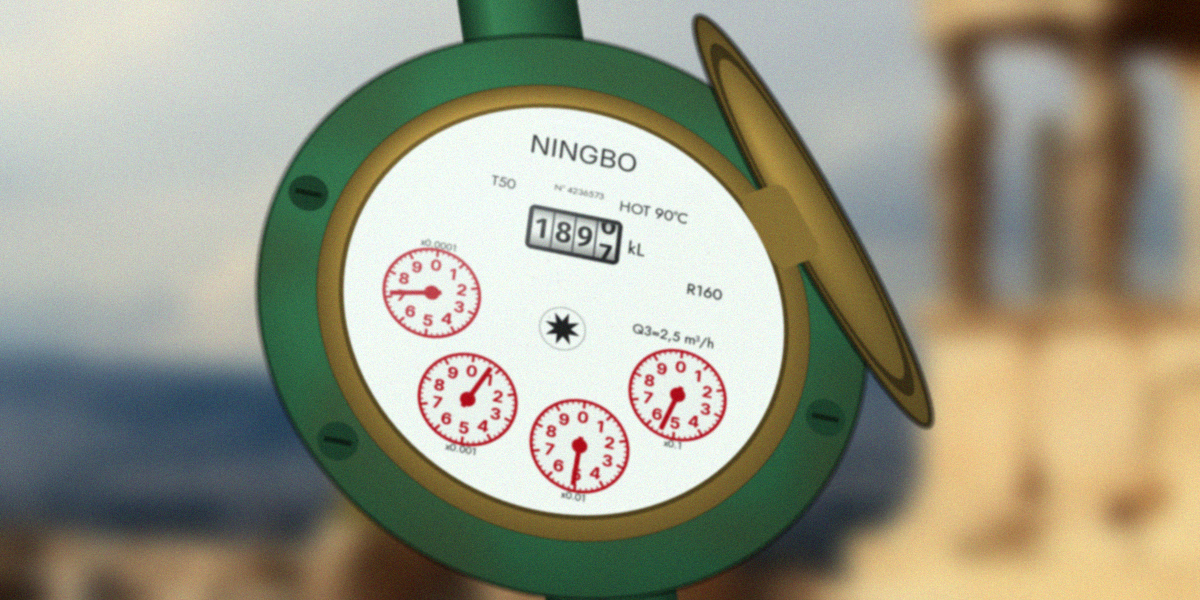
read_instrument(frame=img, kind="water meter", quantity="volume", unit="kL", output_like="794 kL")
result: 1896.5507 kL
